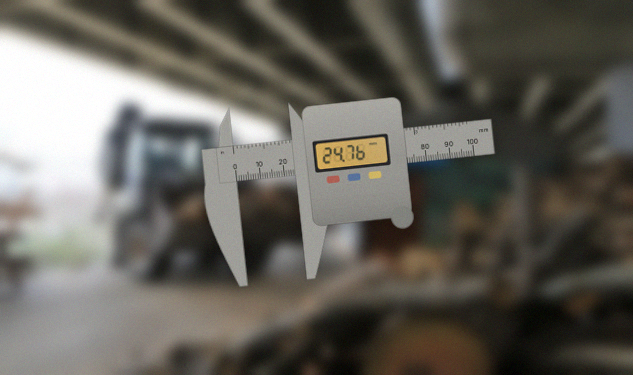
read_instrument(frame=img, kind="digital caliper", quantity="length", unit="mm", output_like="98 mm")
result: 24.76 mm
